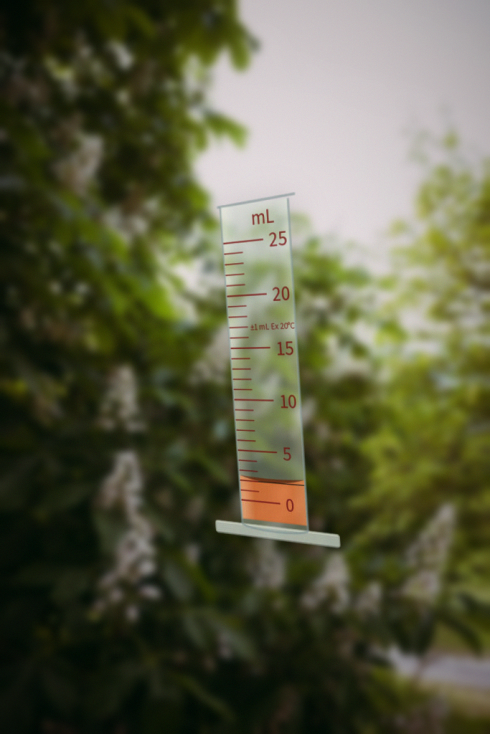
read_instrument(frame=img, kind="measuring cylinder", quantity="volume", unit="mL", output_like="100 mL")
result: 2 mL
